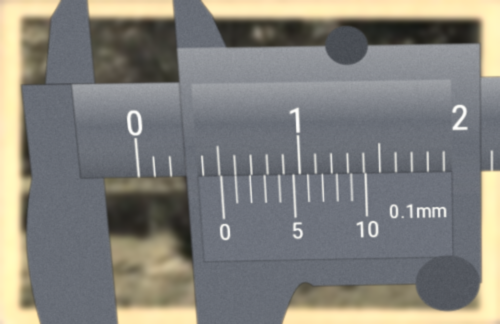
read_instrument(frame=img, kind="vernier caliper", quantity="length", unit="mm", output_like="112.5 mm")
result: 5.1 mm
